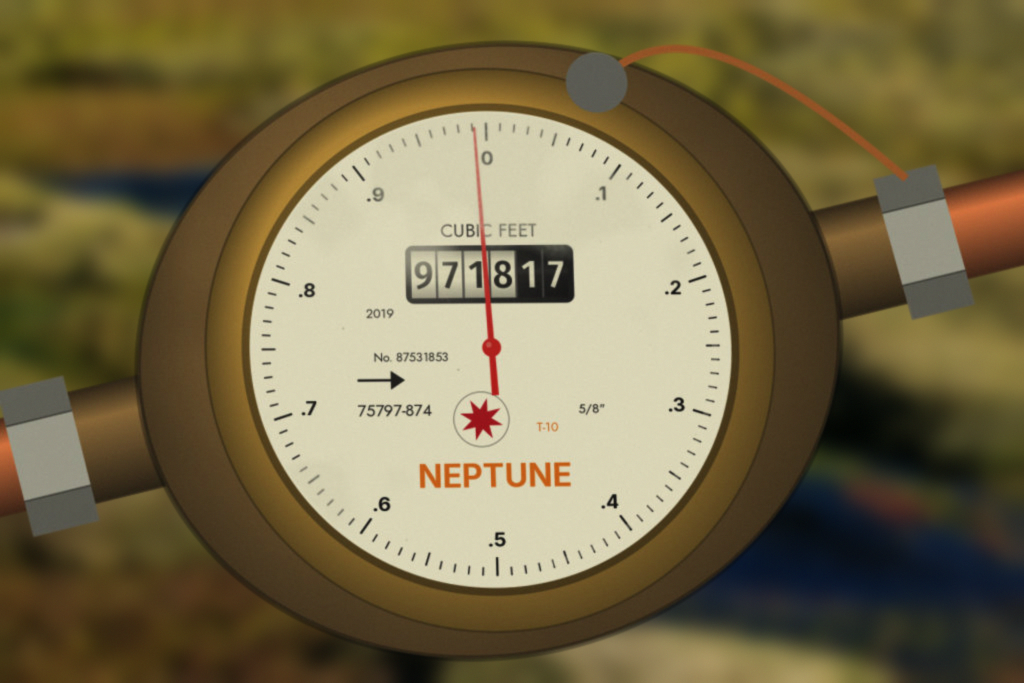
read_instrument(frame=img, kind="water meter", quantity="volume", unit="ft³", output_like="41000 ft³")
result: 971816.99 ft³
